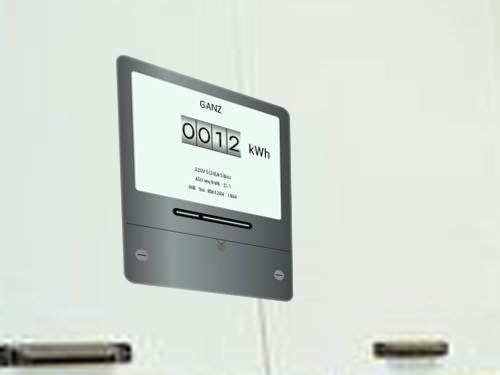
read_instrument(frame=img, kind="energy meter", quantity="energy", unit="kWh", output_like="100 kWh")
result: 12 kWh
